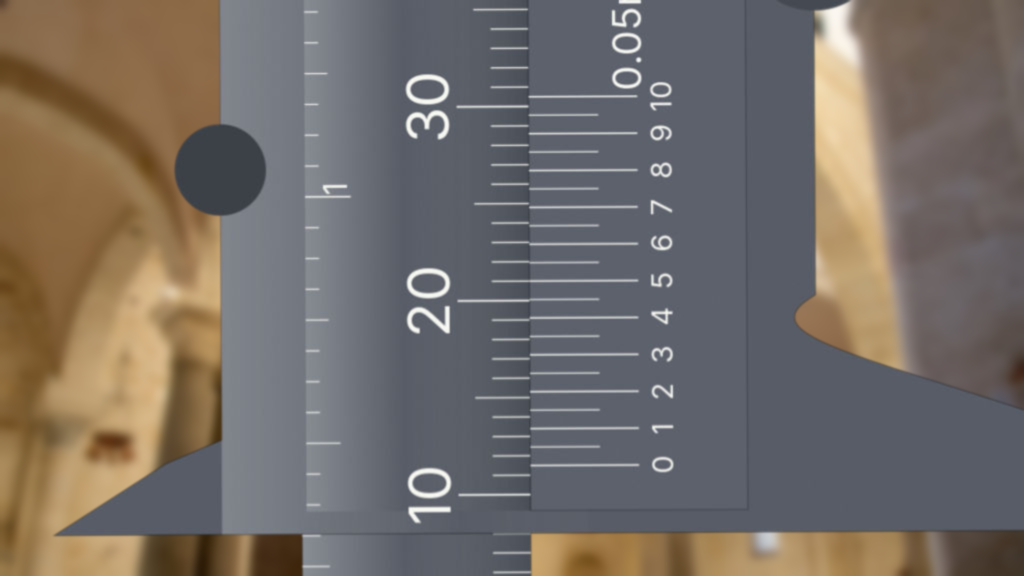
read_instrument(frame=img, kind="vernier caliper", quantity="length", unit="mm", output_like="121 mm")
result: 11.5 mm
